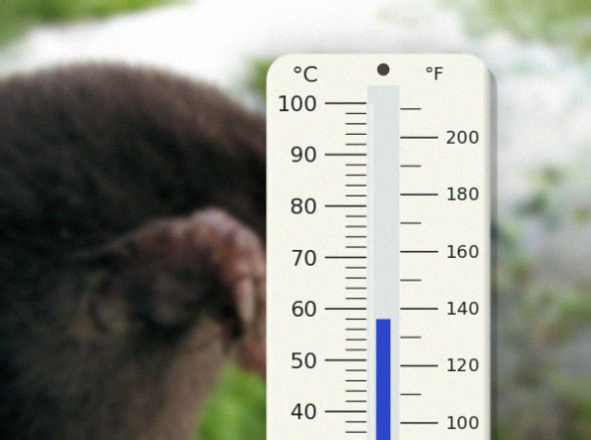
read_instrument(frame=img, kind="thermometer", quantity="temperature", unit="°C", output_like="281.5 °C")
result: 58 °C
